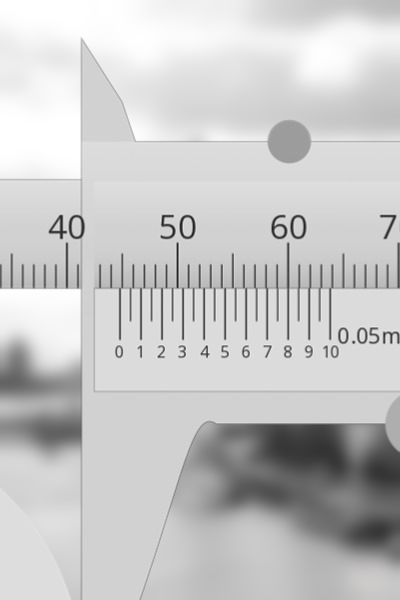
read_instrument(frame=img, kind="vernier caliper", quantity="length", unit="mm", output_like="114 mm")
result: 44.8 mm
